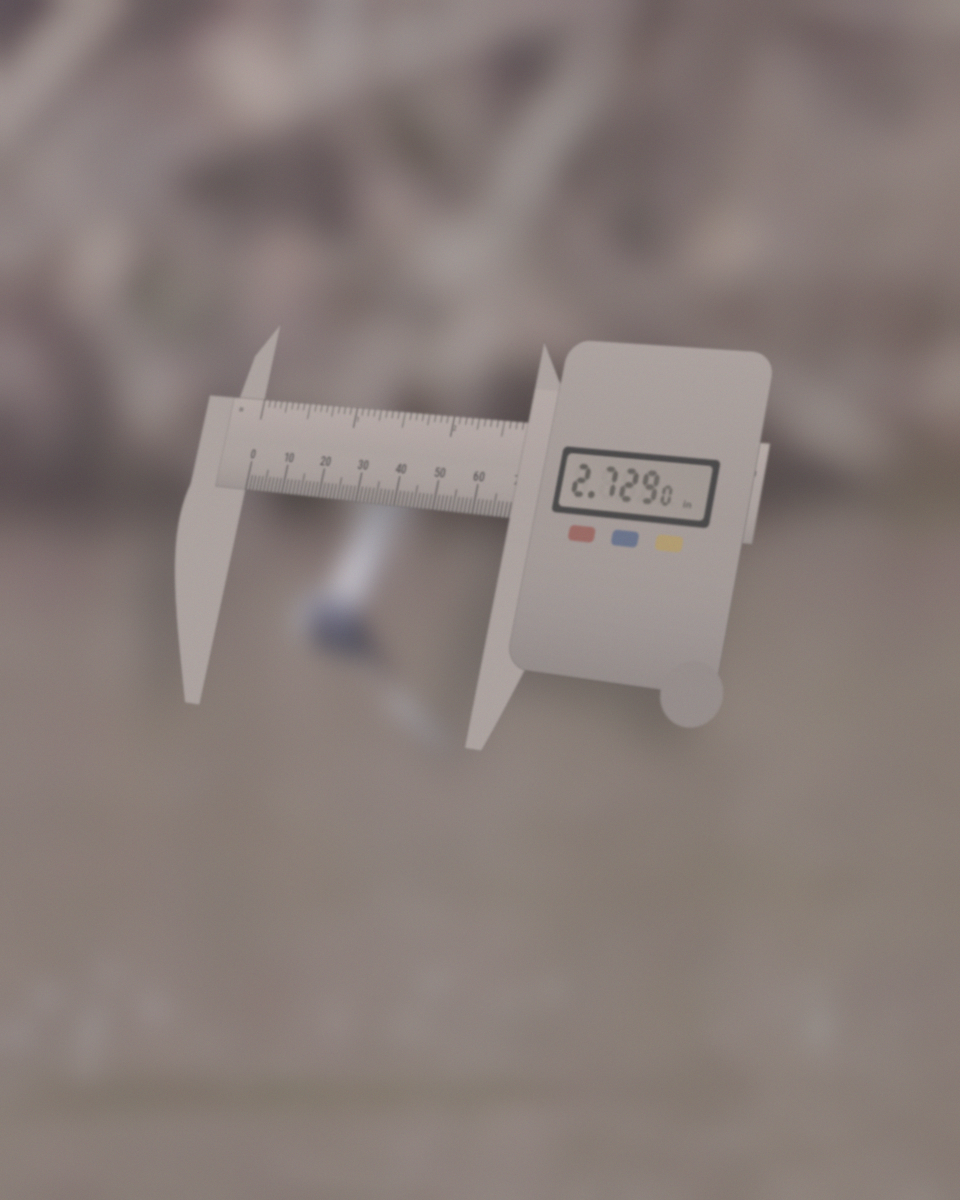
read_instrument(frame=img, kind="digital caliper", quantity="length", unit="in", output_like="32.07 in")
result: 2.7290 in
